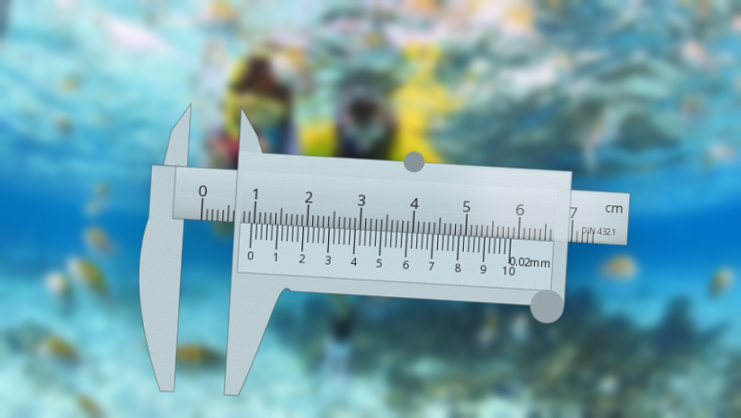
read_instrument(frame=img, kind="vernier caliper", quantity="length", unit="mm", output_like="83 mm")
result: 9.5 mm
